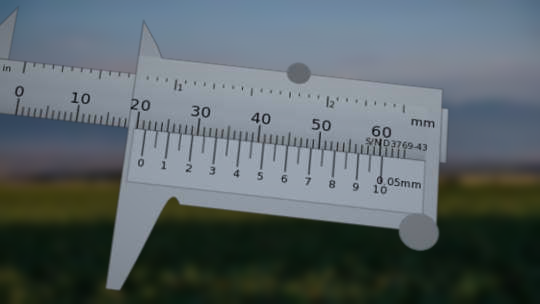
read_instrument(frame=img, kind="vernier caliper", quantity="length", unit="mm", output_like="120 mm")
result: 21.4 mm
